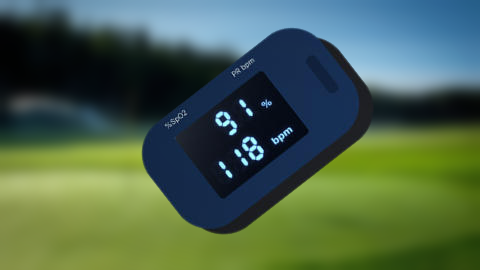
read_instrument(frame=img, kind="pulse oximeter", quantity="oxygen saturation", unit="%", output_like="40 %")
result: 91 %
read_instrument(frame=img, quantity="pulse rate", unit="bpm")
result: 118 bpm
